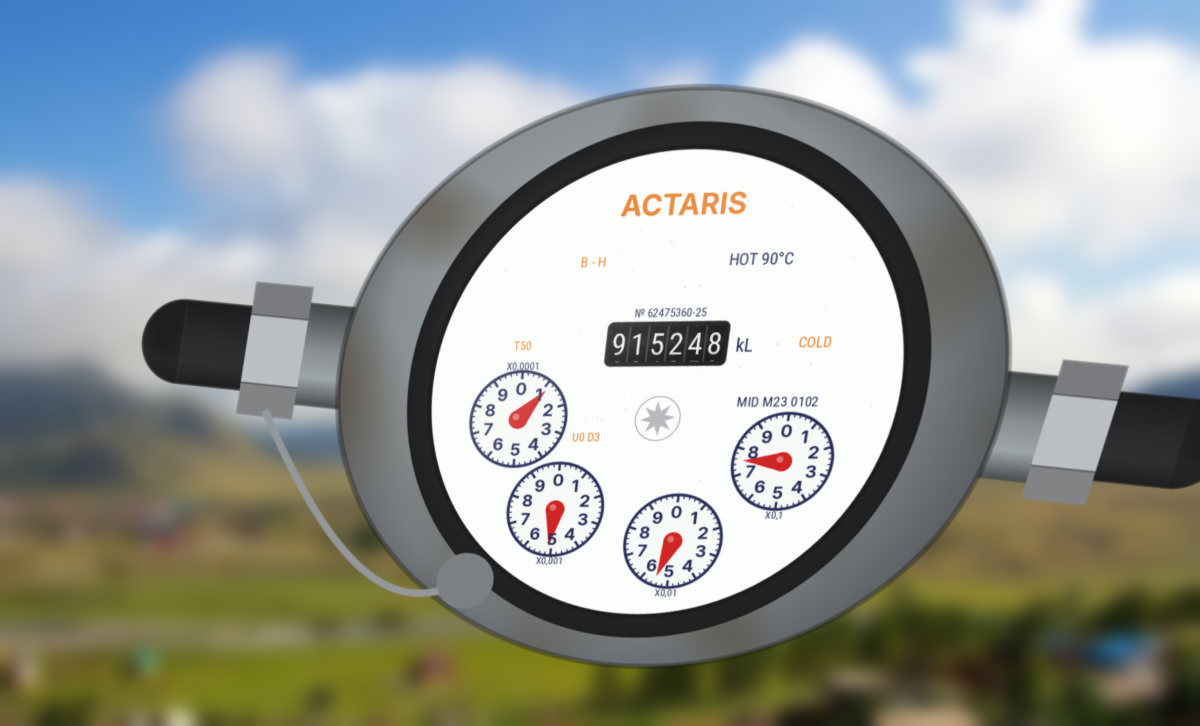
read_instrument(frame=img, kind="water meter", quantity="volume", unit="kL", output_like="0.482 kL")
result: 915248.7551 kL
